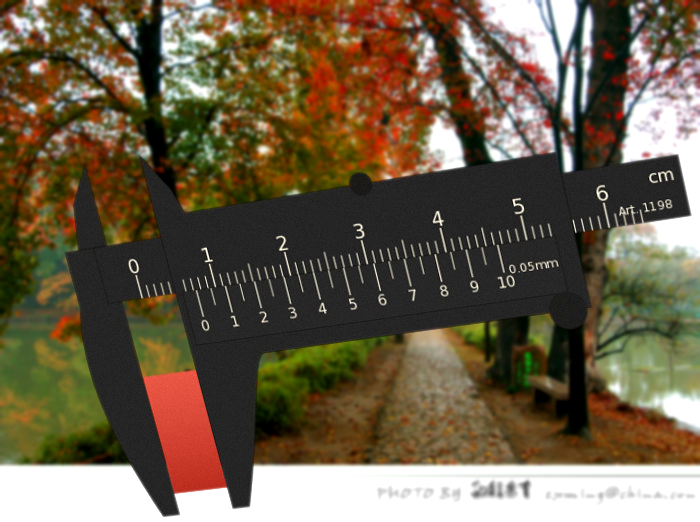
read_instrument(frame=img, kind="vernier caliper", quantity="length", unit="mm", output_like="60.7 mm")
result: 7.4 mm
